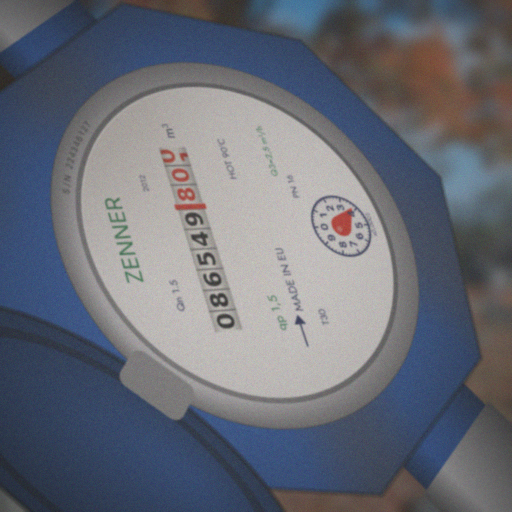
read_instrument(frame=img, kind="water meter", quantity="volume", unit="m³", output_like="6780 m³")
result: 86549.8003 m³
